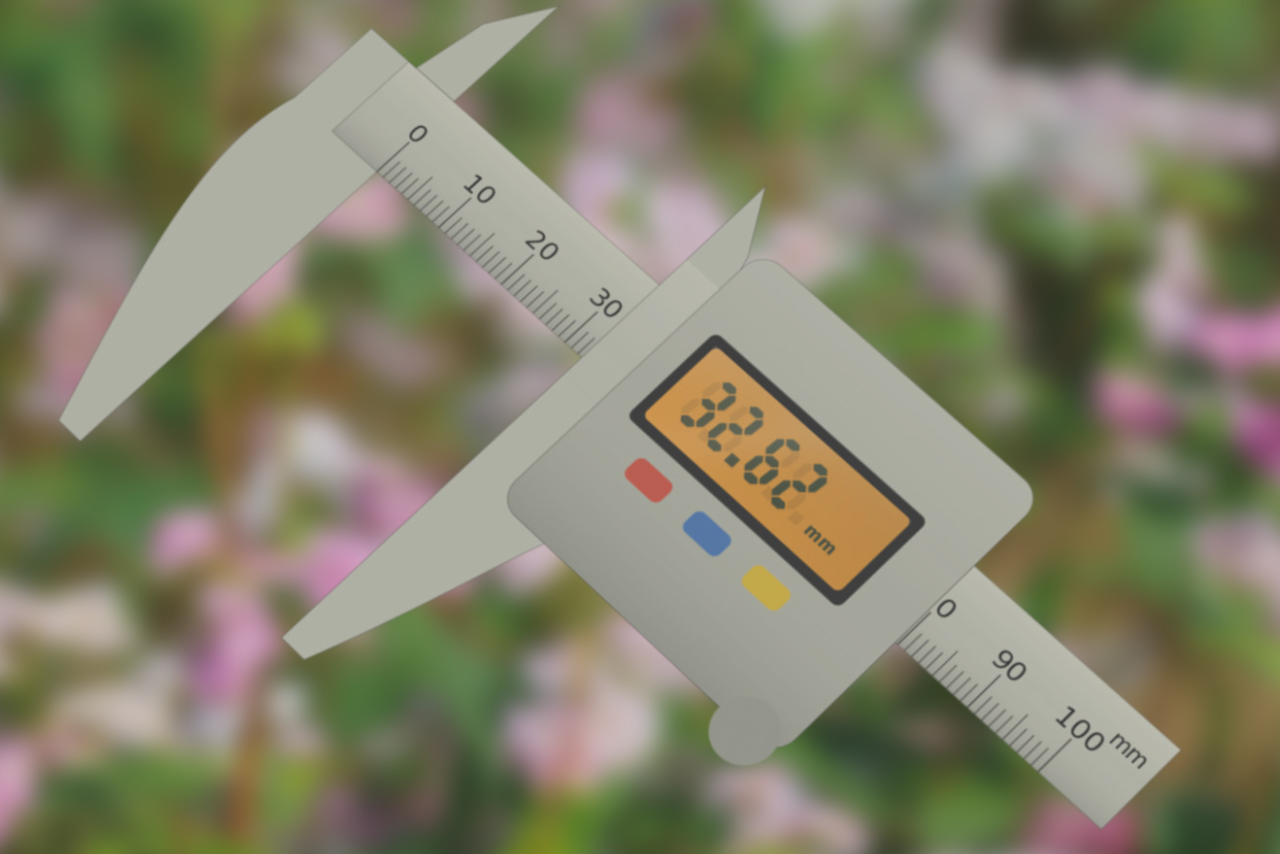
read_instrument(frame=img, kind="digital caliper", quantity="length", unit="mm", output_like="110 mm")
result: 32.62 mm
